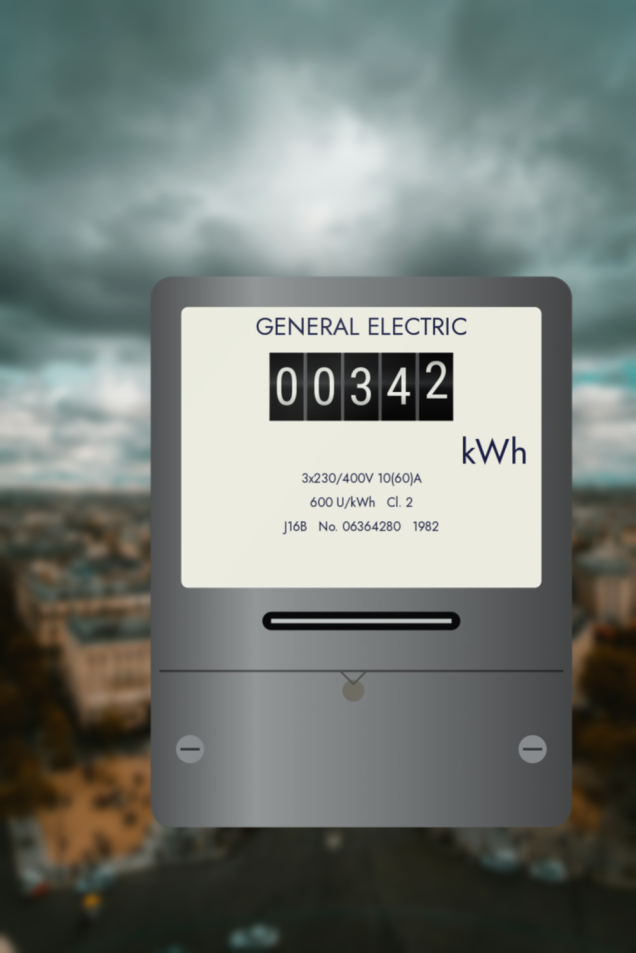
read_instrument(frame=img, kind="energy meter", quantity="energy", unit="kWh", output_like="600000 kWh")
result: 342 kWh
